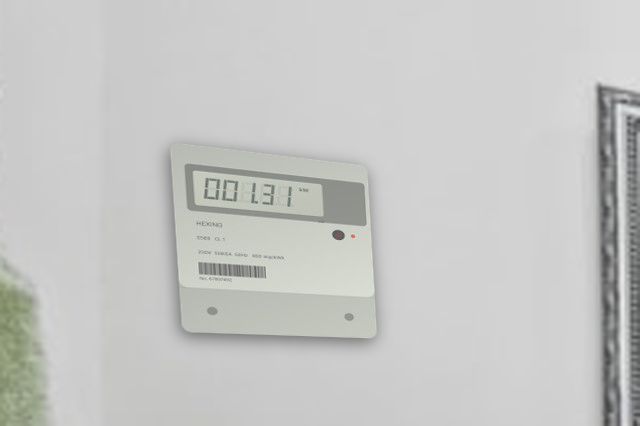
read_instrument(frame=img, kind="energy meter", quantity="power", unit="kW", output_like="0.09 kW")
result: 1.31 kW
